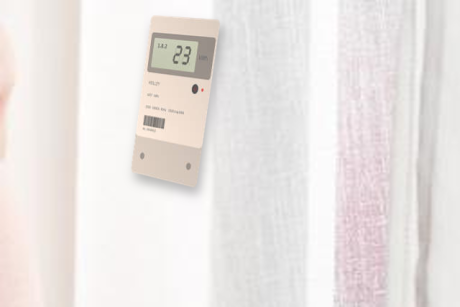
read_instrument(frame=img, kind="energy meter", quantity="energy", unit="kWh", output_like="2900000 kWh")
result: 23 kWh
